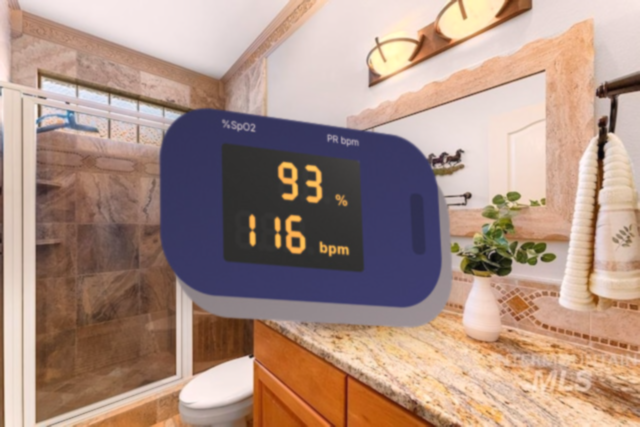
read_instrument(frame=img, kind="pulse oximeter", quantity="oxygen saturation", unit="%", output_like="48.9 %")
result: 93 %
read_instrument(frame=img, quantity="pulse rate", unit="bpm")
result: 116 bpm
